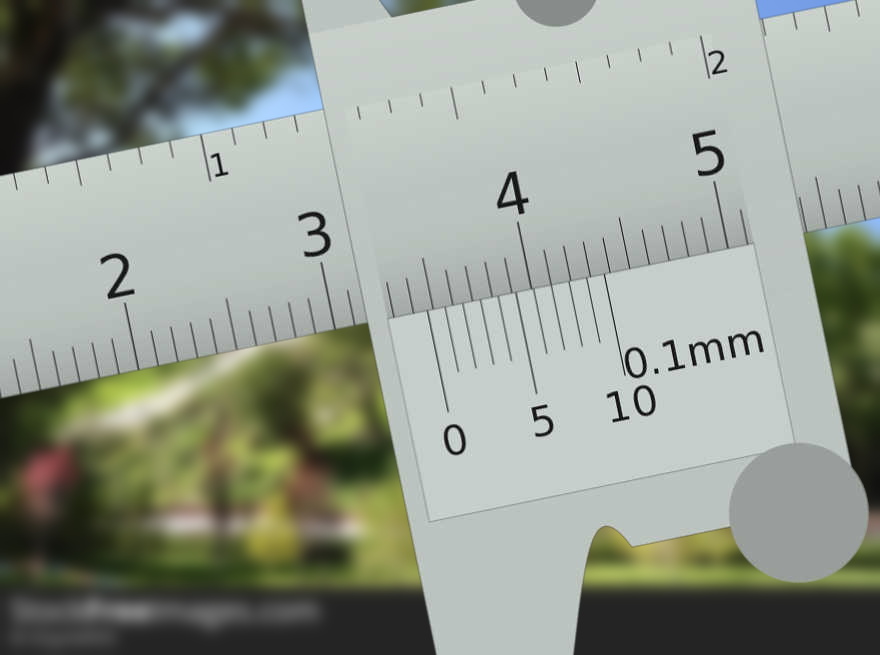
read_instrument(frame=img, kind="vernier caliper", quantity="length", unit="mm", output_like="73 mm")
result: 34.7 mm
